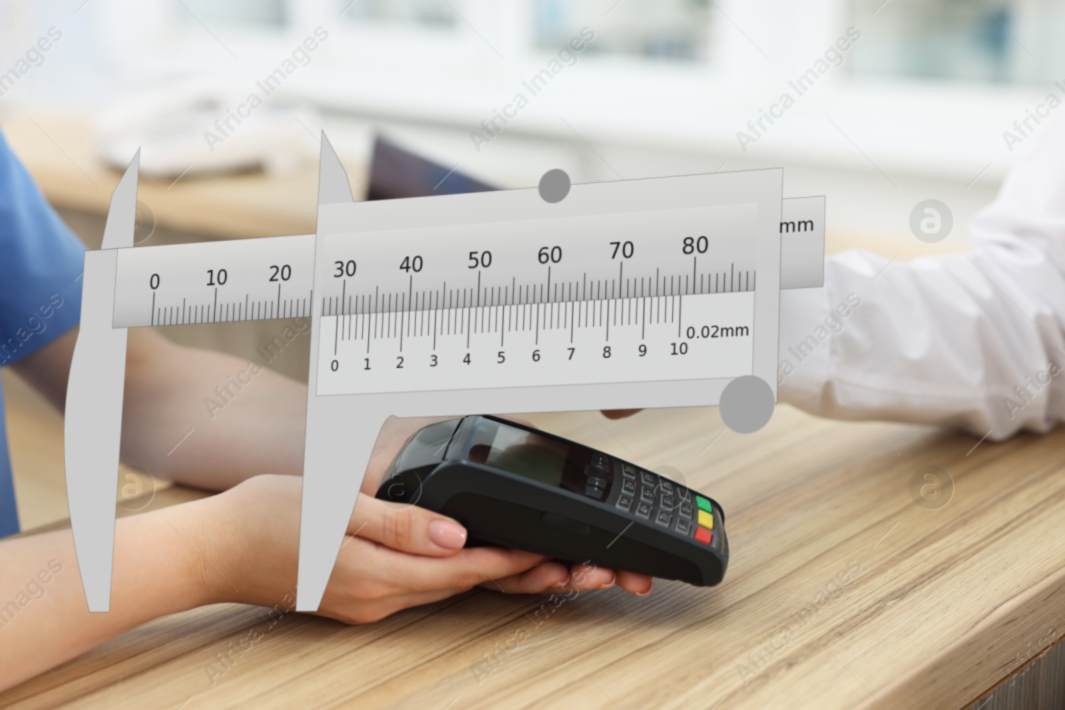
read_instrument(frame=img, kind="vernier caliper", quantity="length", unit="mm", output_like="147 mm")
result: 29.2 mm
